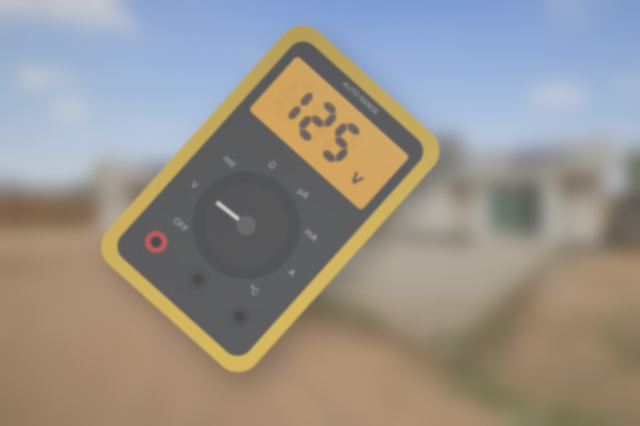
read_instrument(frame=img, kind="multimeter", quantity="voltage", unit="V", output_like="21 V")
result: 125 V
